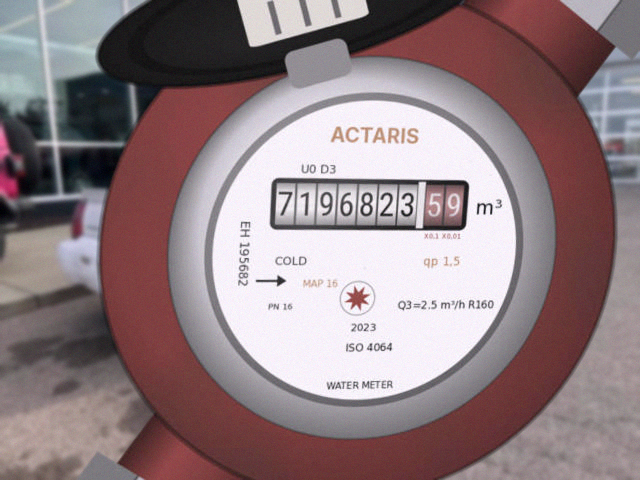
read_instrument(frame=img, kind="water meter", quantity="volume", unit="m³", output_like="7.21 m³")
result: 7196823.59 m³
